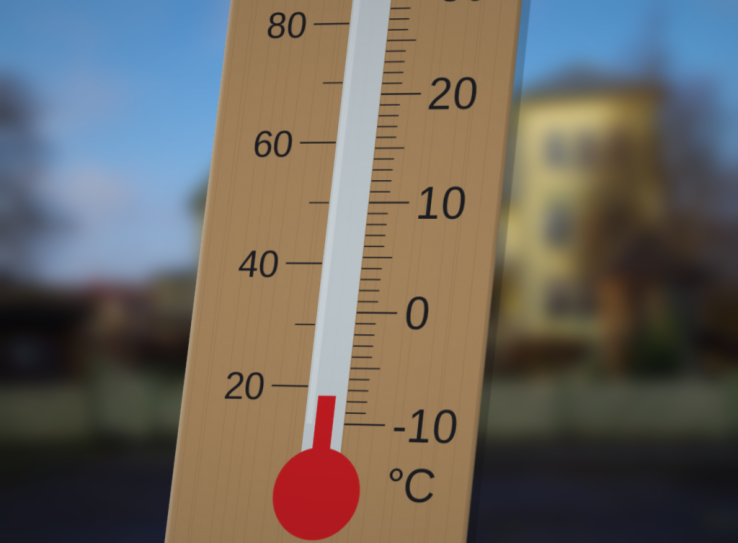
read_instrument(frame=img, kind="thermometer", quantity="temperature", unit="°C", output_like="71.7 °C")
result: -7.5 °C
